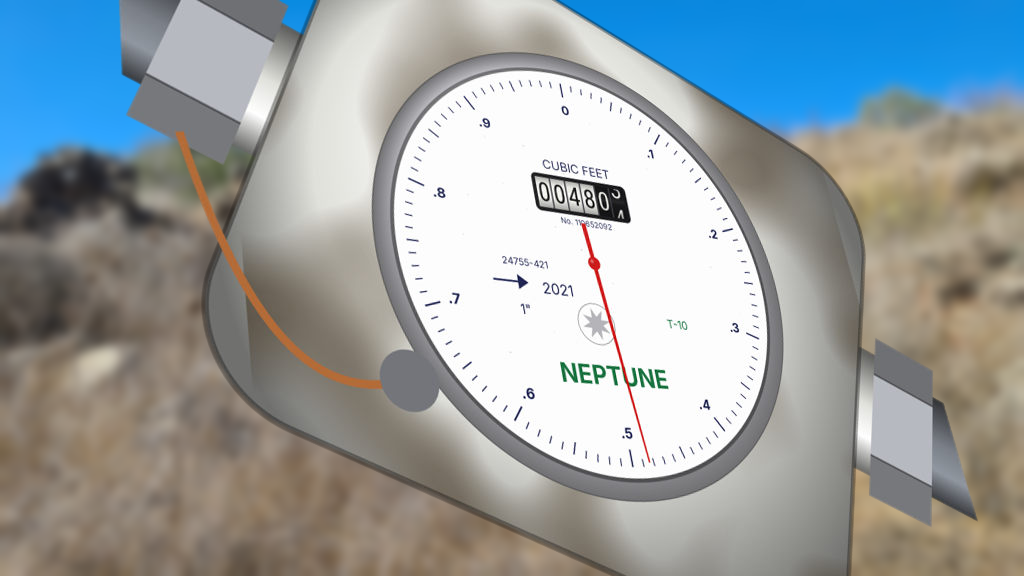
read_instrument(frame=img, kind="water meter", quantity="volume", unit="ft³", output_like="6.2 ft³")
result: 4803.48 ft³
